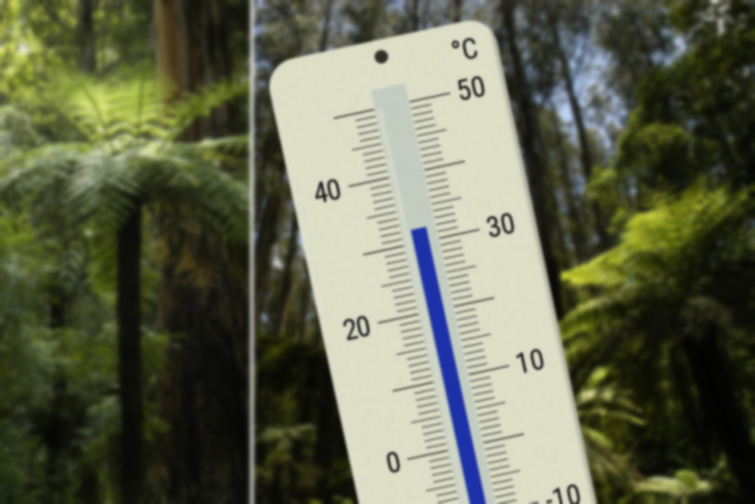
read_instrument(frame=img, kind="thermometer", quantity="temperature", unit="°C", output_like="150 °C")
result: 32 °C
